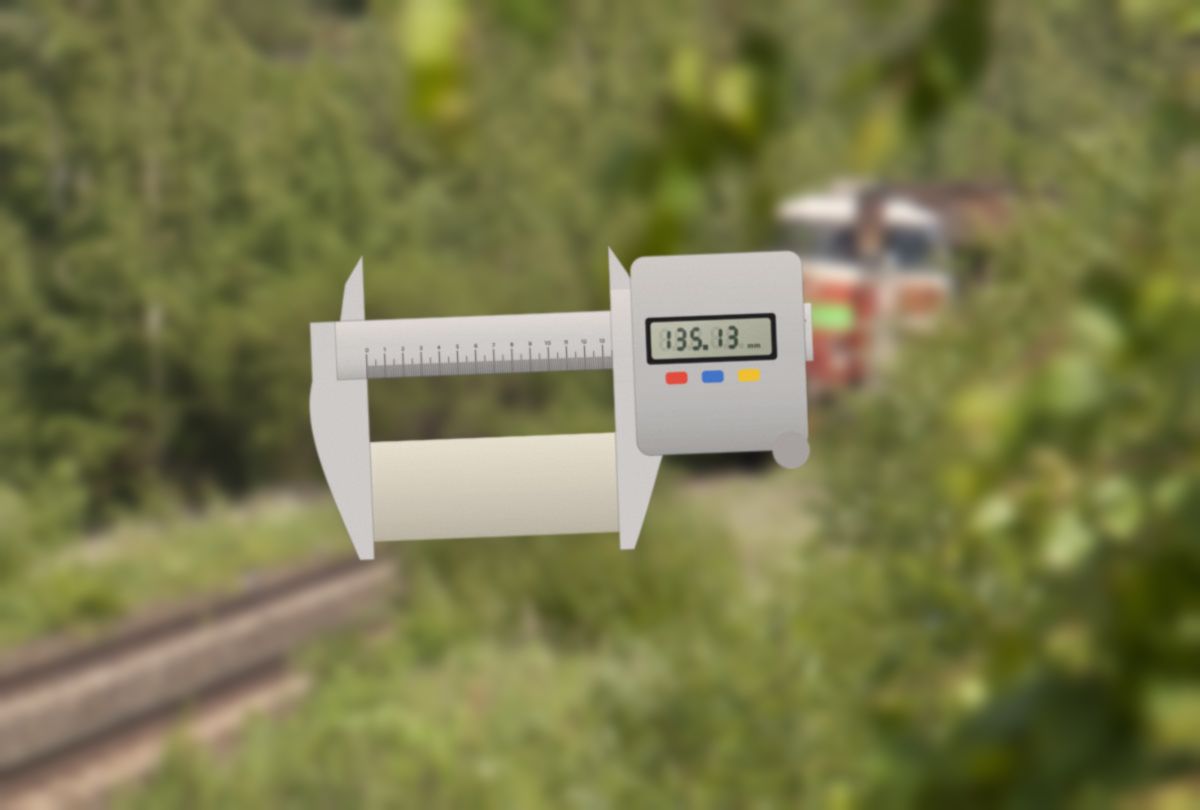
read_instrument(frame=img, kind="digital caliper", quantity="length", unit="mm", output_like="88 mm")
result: 135.13 mm
